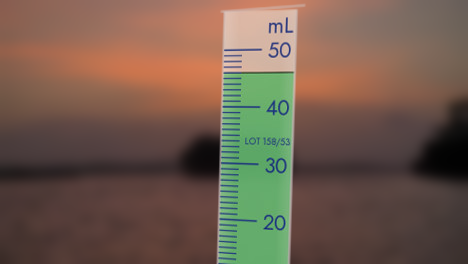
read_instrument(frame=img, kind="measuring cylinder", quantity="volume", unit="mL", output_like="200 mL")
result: 46 mL
